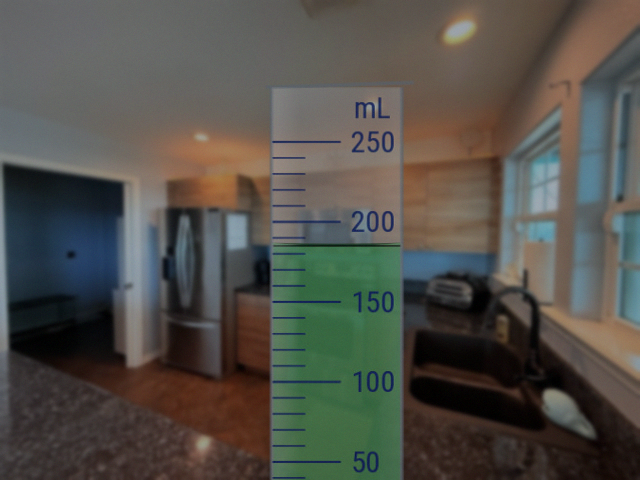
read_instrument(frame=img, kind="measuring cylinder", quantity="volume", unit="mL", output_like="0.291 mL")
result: 185 mL
